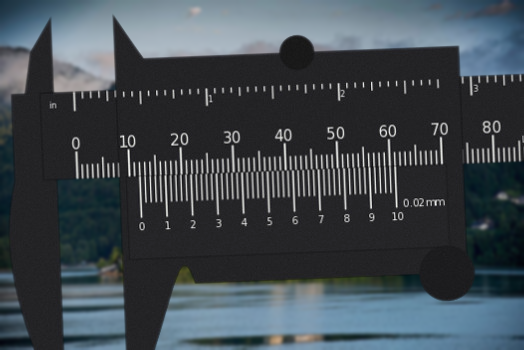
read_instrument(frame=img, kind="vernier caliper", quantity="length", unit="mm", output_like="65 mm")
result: 12.0 mm
